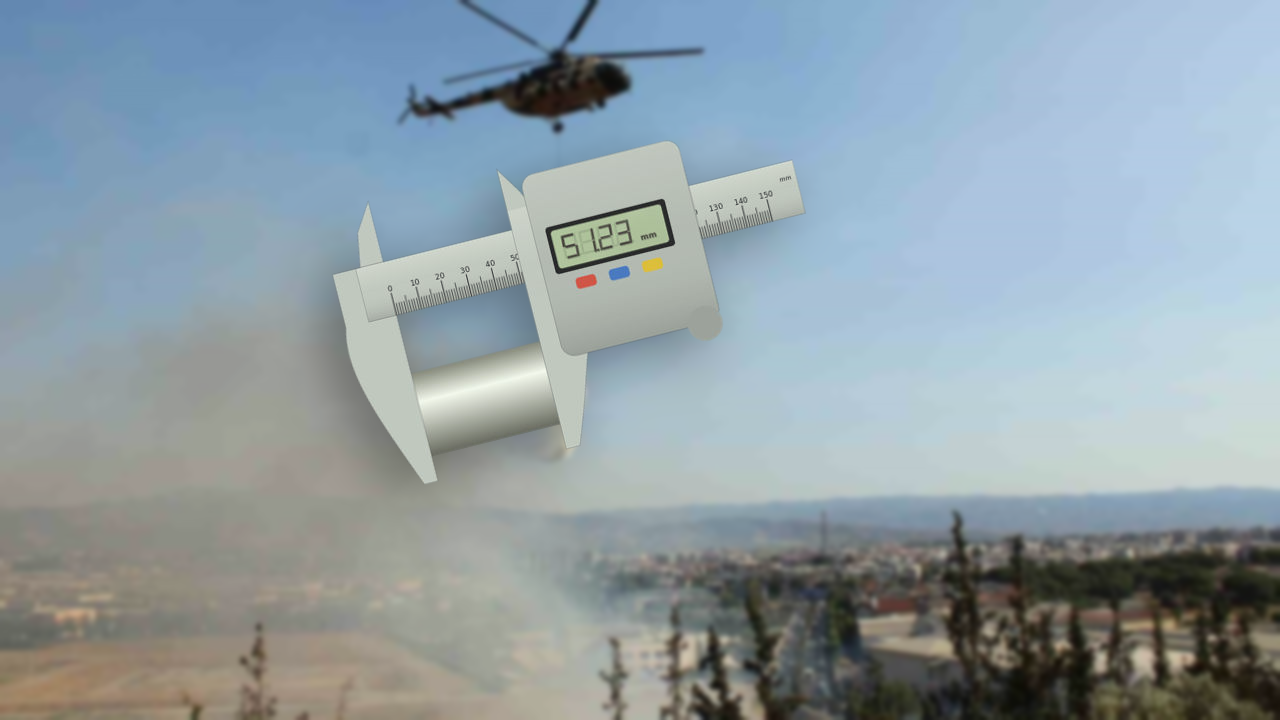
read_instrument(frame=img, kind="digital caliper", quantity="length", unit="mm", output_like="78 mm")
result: 51.23 mm
